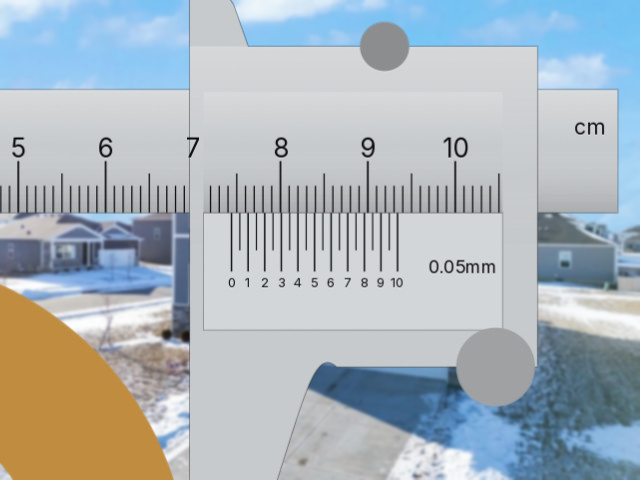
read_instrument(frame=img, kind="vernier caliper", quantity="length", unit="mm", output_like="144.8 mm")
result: 74.4 mm
